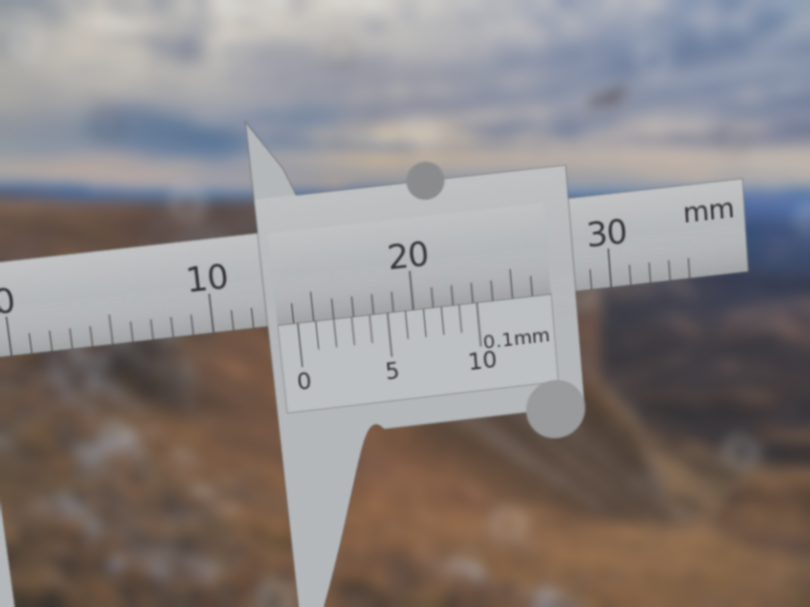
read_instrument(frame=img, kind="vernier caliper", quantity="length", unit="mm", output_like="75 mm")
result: 14.2 mm
